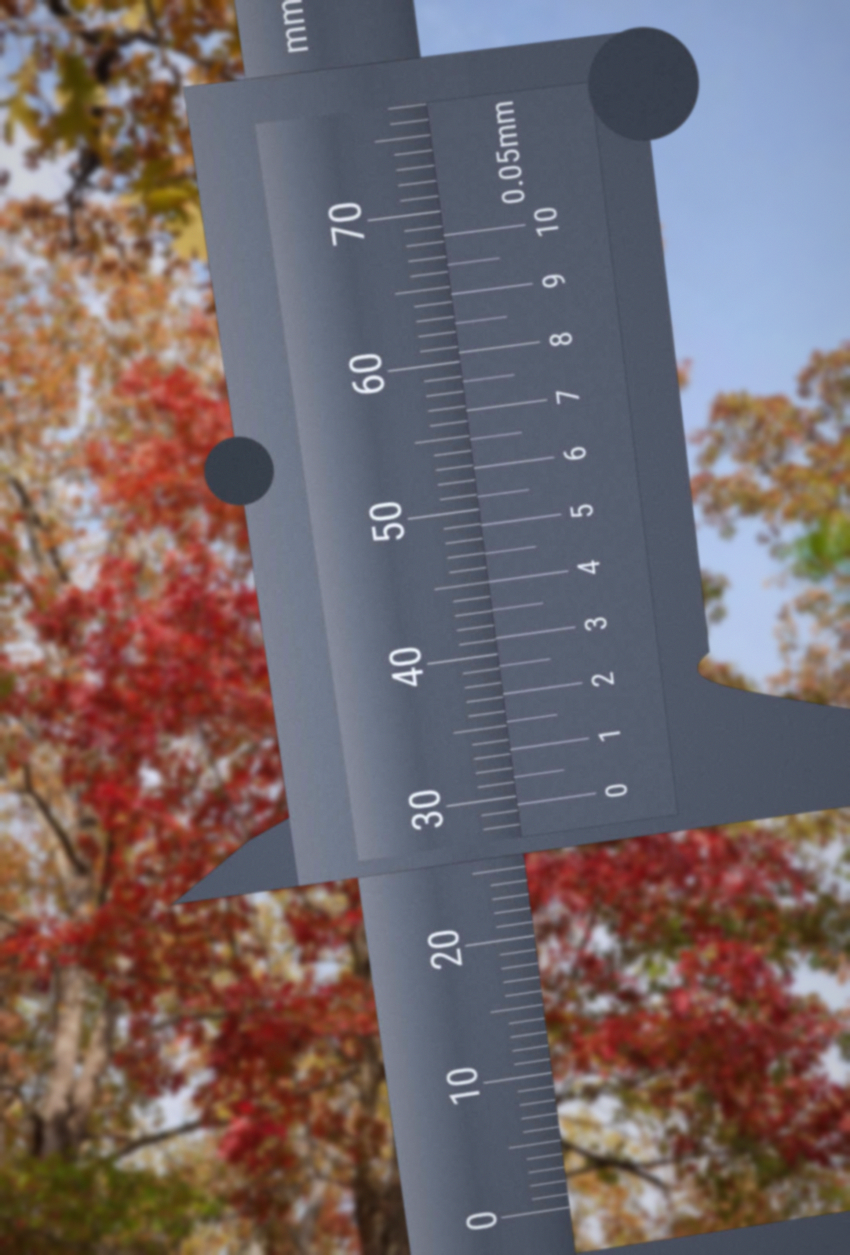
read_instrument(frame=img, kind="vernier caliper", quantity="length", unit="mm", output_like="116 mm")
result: 29.4 mm
